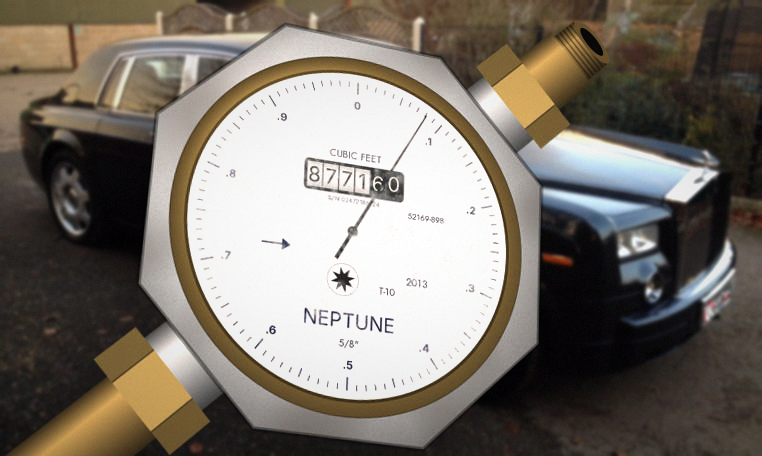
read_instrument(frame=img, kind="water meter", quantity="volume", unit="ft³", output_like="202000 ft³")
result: 877160.08 ft³
